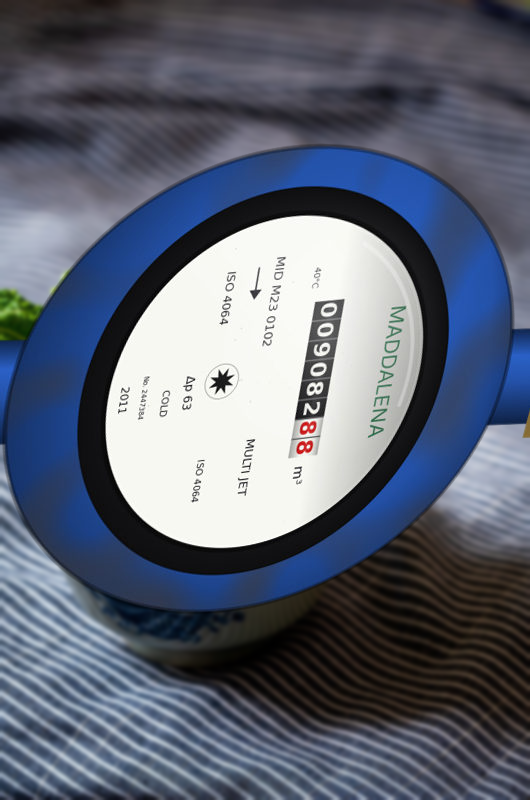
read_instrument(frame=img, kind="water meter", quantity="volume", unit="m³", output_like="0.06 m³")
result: 9082.88 m³
